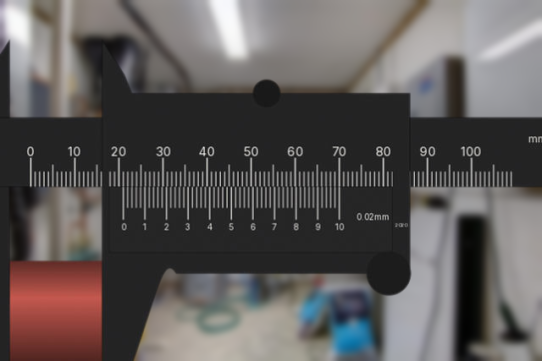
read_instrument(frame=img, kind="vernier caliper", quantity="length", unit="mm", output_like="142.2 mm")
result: 21.0 mm
